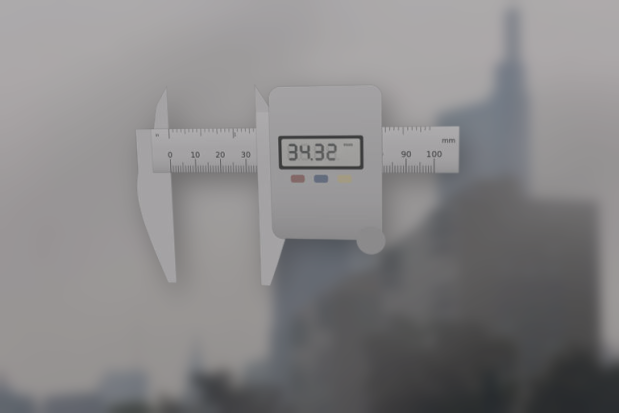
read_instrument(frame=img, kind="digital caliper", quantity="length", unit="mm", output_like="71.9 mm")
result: 34.32 mm
